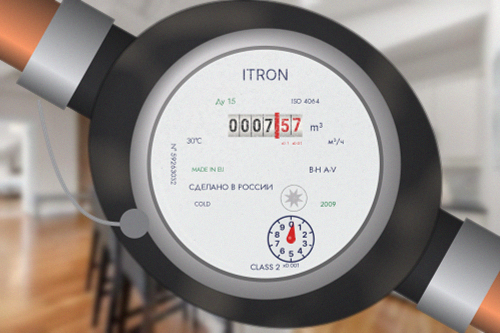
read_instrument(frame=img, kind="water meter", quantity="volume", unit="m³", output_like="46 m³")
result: 7.570 m³
